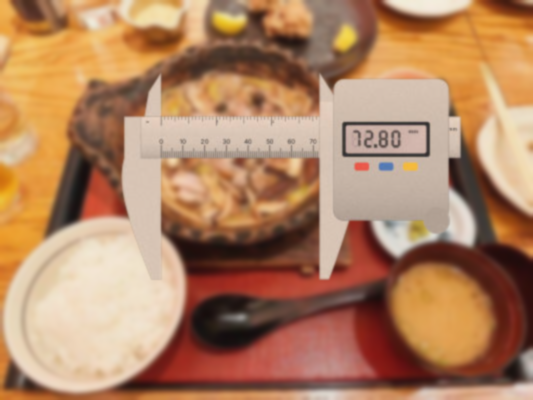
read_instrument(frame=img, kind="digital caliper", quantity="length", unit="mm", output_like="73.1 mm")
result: 72.80 mm
